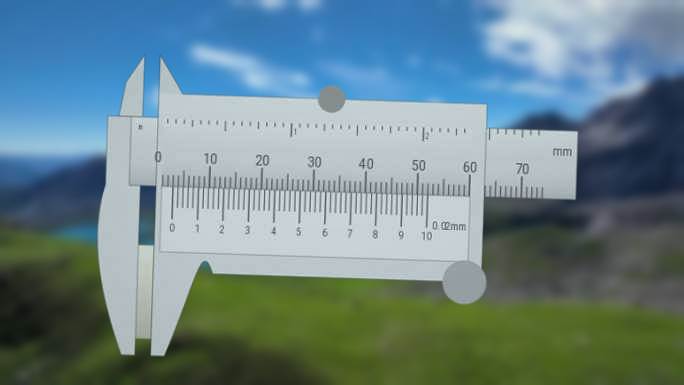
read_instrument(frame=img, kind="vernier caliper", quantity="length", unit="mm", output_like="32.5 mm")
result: 3.0 mm
